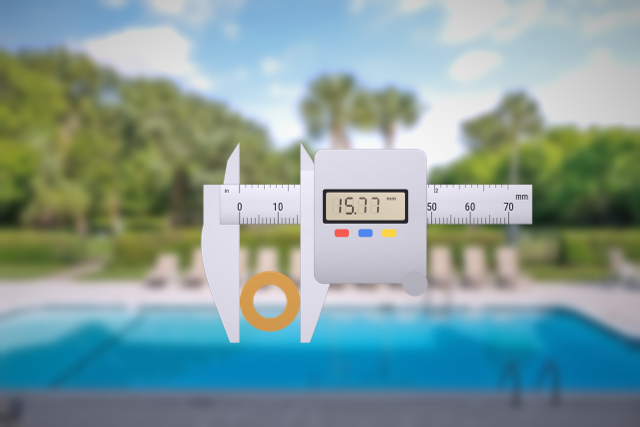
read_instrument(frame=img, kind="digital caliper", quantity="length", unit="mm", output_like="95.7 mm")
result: 15.77 mm
